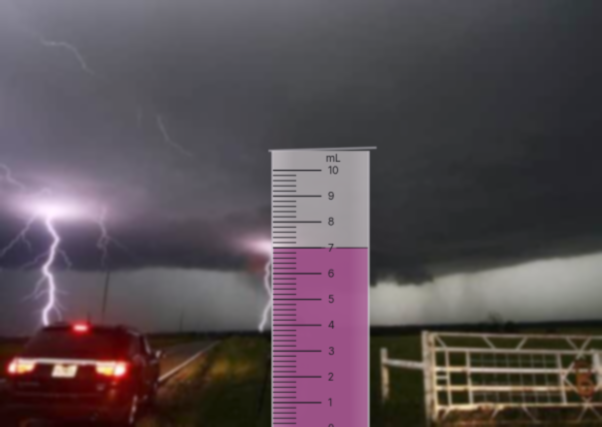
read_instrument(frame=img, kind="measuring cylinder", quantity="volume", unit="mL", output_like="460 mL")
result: 7 mL
